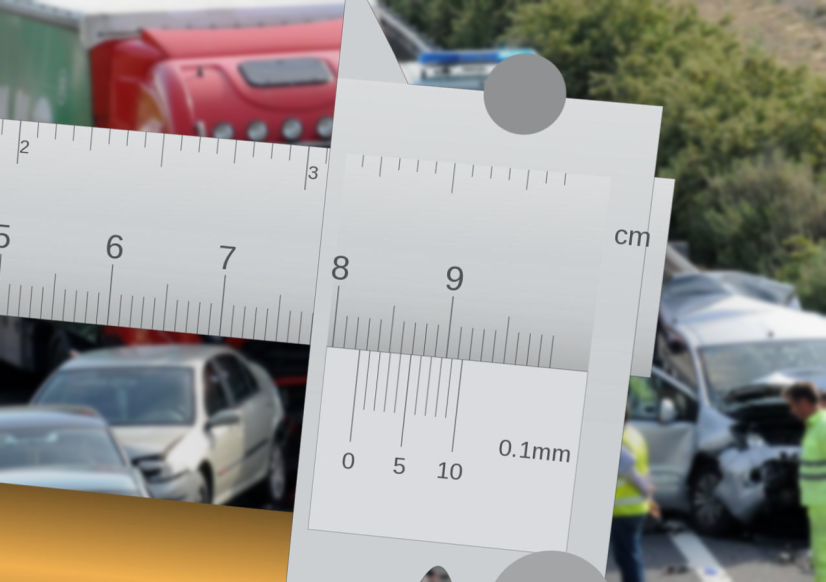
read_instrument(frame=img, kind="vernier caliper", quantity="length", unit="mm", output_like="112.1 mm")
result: 82.4 mm
